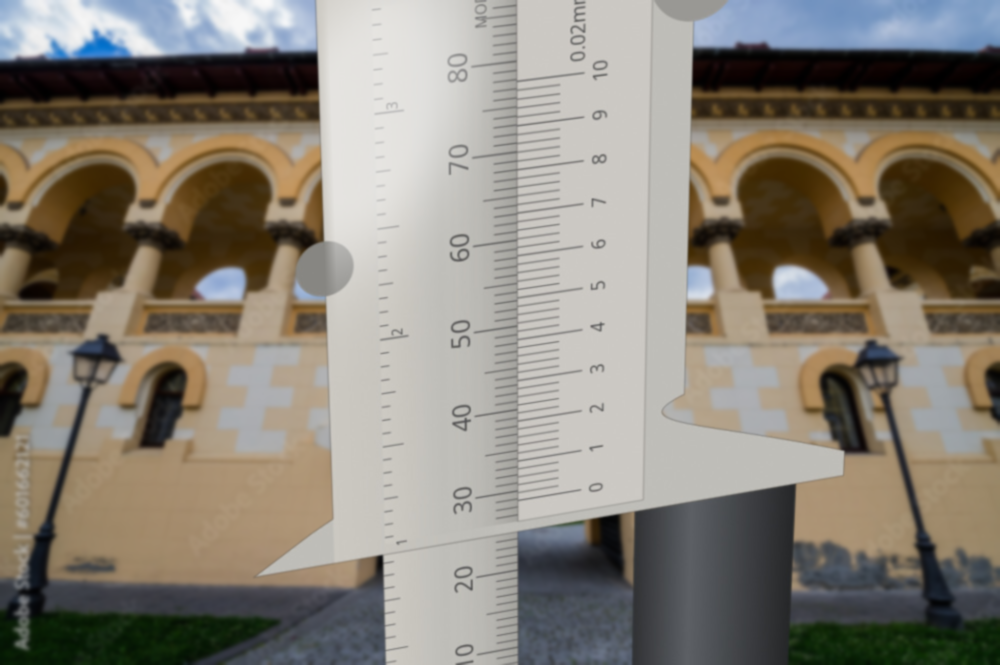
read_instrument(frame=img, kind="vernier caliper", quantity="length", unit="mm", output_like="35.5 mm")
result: 28.8 mm
